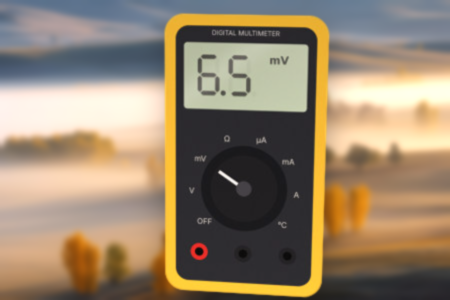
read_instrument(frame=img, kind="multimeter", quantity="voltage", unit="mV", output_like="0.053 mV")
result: 6.5 mV
